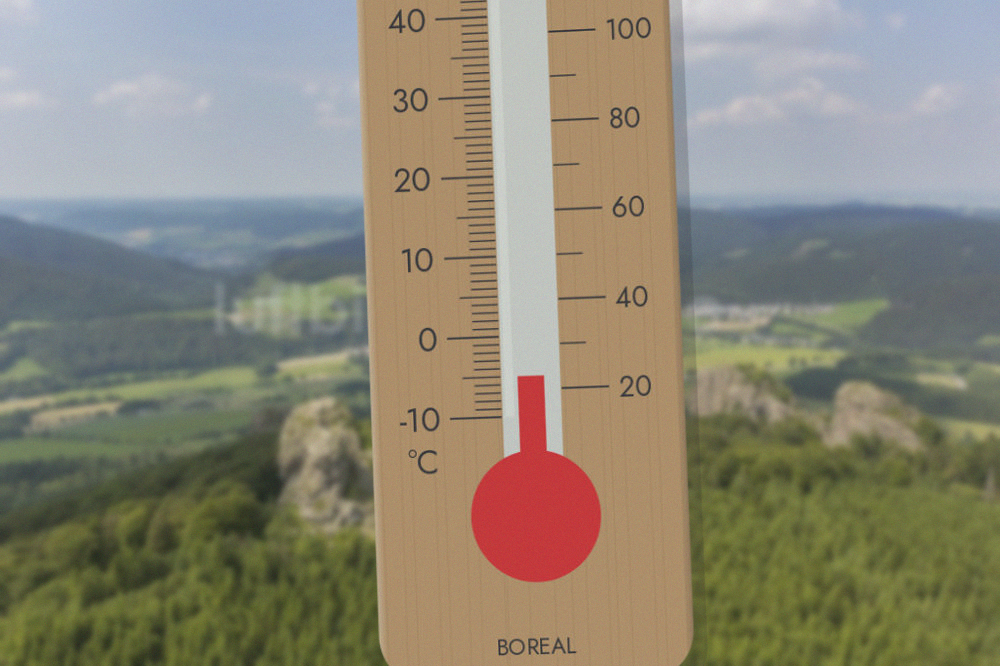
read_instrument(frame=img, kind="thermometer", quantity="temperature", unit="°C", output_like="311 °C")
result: -5 °C
